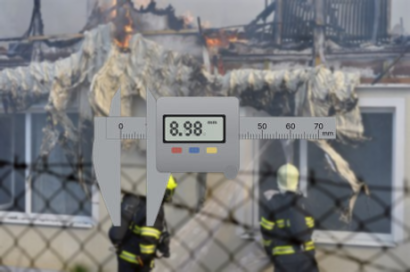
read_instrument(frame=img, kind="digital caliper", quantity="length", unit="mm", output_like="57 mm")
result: 8.98 mm
